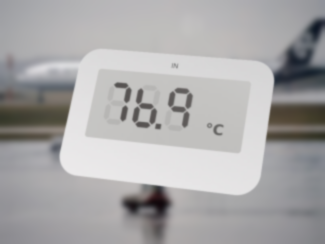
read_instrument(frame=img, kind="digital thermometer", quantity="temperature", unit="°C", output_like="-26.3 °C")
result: 76.9 °C
